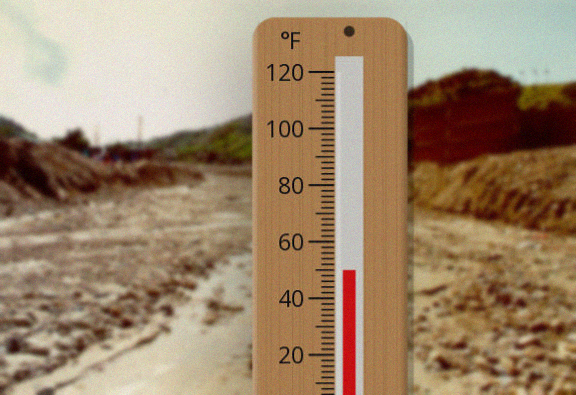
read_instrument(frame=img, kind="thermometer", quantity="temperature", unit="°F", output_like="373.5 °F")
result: 50 °F
